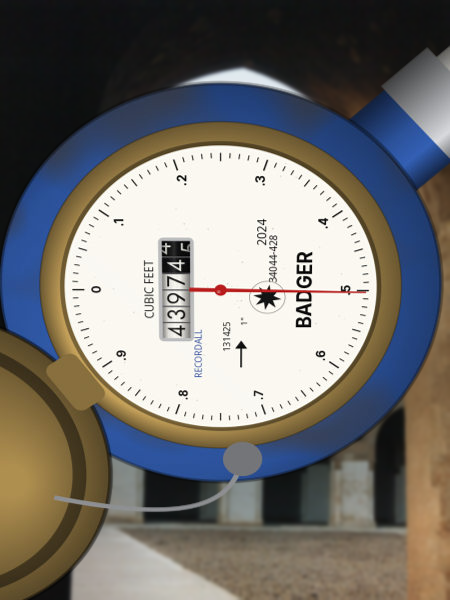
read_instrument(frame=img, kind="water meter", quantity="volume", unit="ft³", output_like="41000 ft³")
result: 439744.50 ft³
